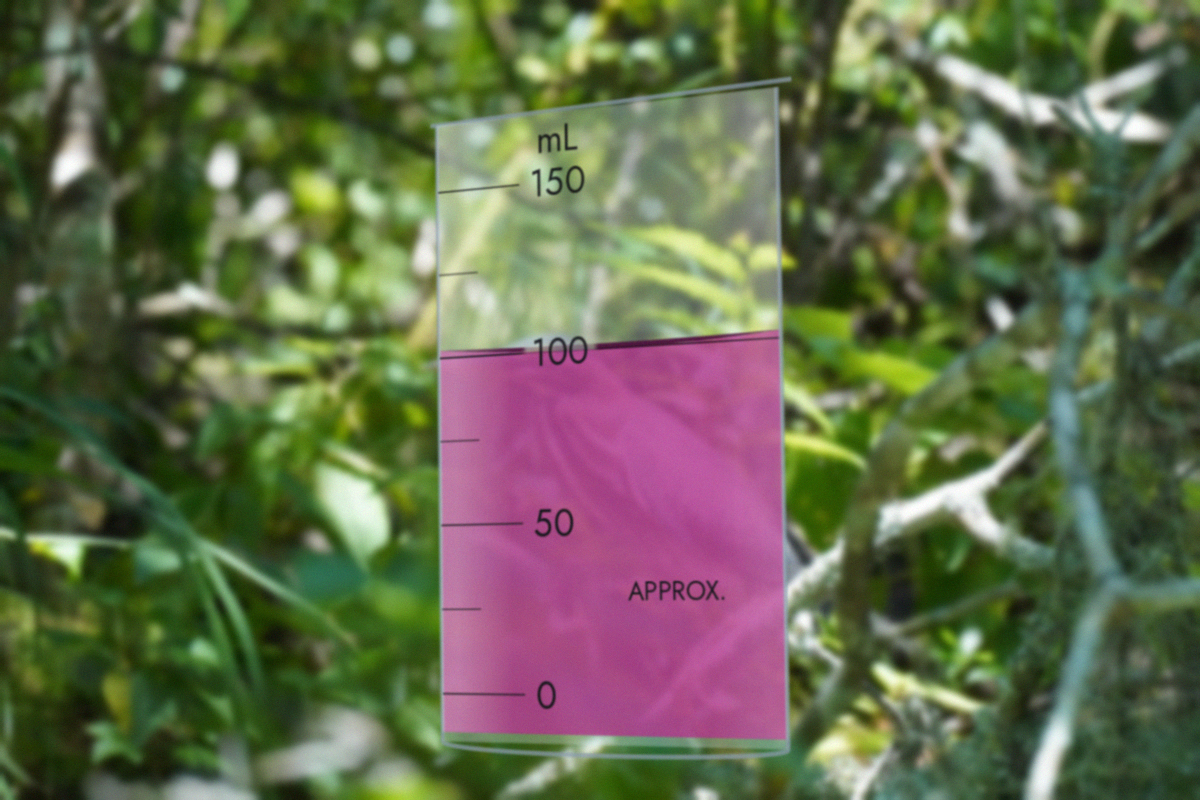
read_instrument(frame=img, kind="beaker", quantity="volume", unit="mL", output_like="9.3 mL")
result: 100 mL
